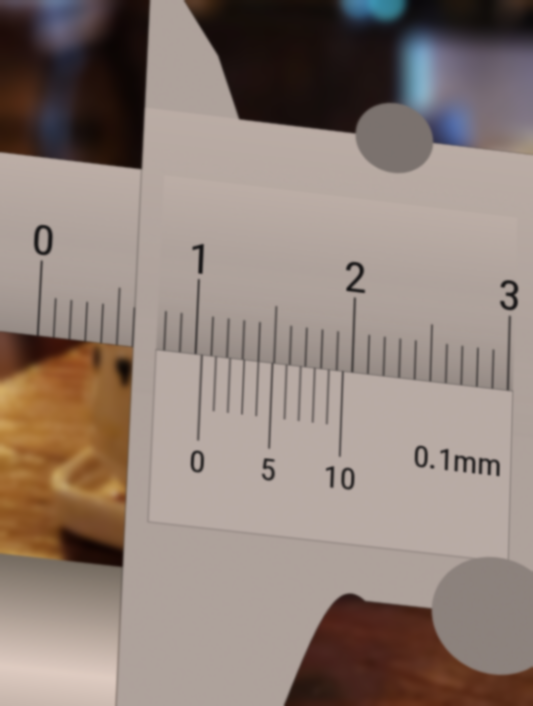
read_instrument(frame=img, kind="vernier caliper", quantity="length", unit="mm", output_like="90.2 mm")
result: 10.4 mm
